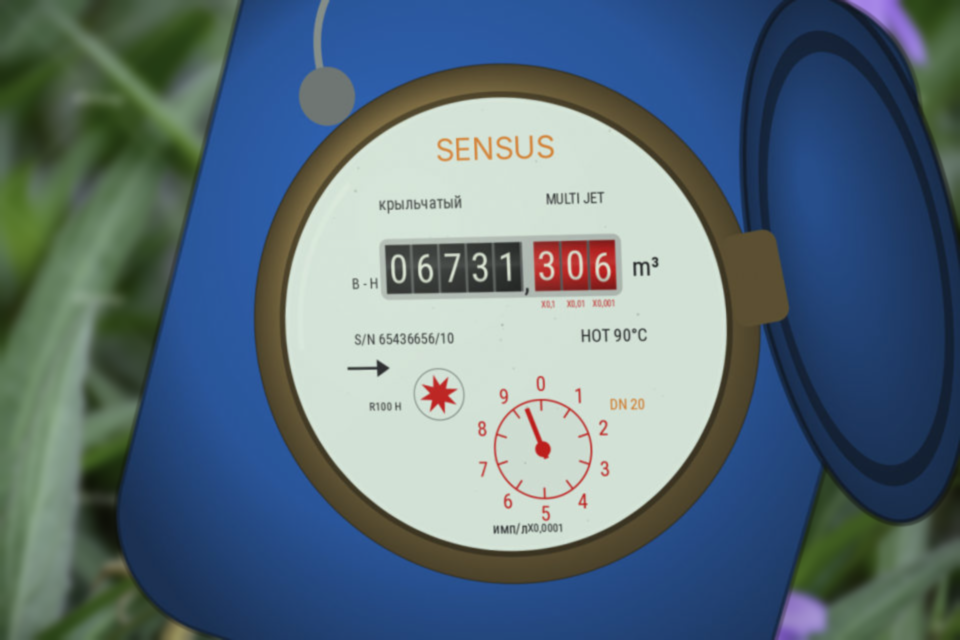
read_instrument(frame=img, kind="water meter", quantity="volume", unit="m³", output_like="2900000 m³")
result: 6731.3059 m³
